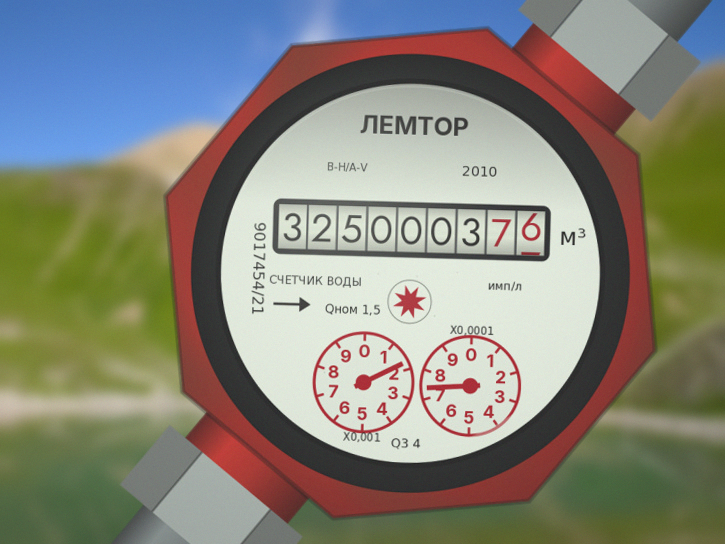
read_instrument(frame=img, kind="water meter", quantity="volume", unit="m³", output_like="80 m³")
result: 3250003.7617 m³
